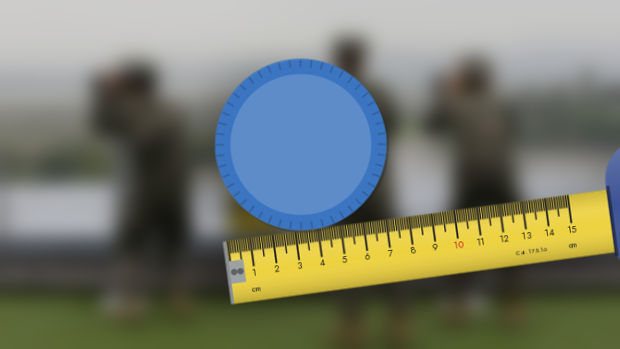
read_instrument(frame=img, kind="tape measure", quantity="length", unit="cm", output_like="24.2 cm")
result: 7.5 cm
